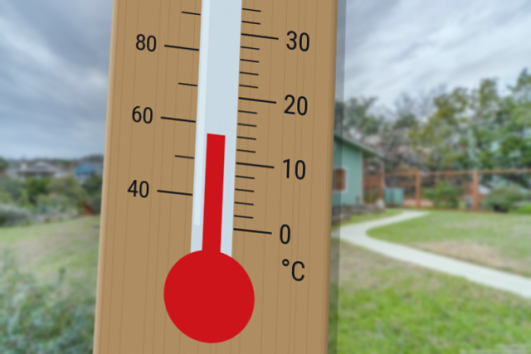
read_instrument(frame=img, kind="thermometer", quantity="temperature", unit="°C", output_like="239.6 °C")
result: 14 °C
